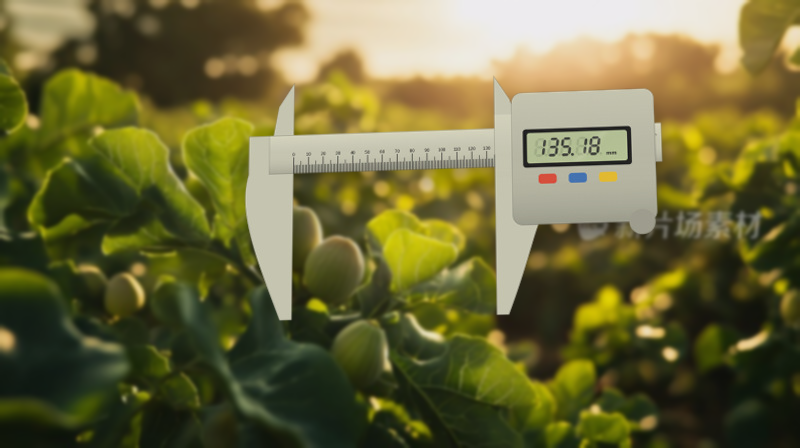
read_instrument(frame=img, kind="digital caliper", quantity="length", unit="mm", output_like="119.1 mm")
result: 135.18 mm
